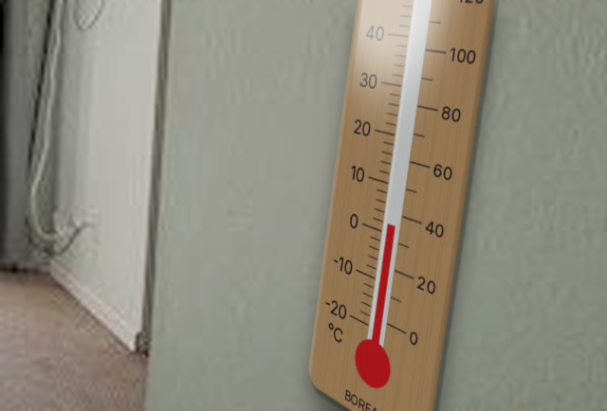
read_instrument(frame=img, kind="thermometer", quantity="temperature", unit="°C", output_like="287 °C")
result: 2 °C
